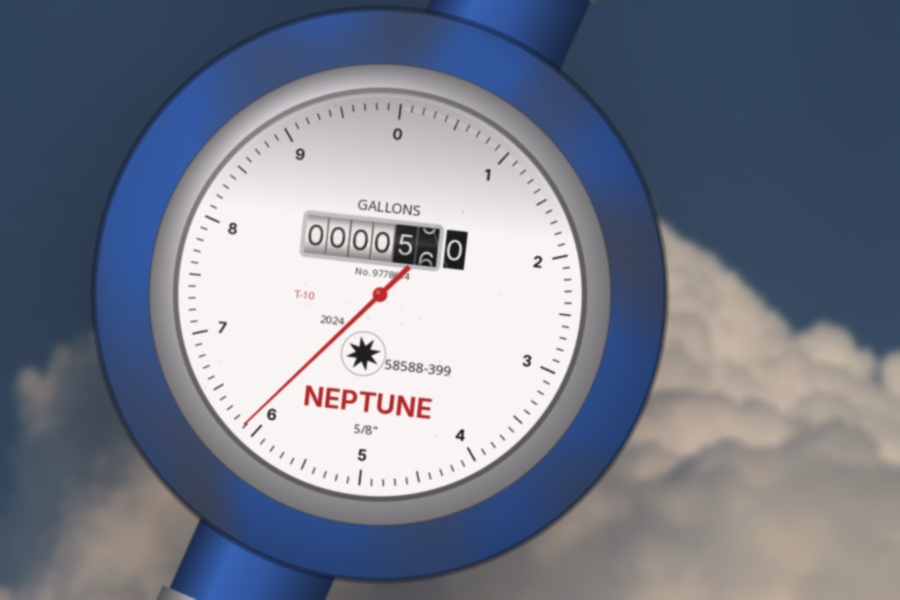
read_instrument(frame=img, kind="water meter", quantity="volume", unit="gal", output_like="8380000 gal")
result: 556.1 gal
